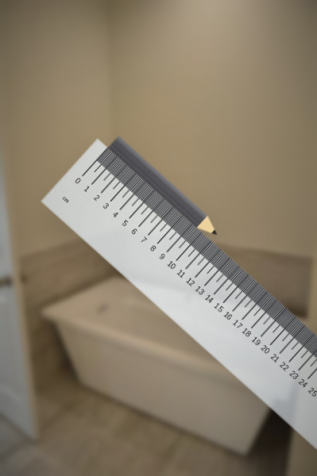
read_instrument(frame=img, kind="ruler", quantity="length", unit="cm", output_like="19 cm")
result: 11 cm
